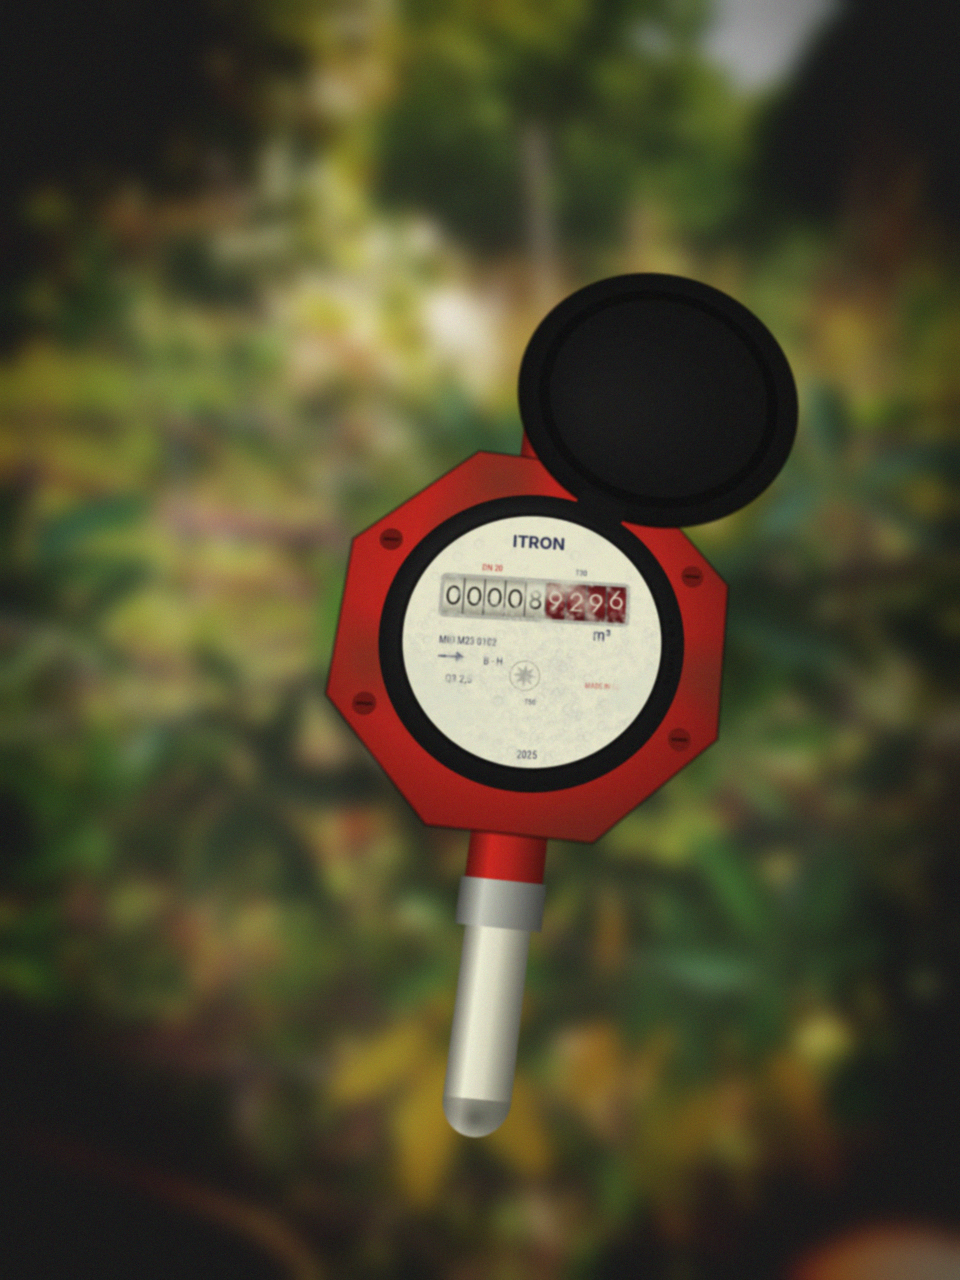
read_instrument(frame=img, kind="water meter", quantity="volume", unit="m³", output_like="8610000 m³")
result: 8.9296 m³
